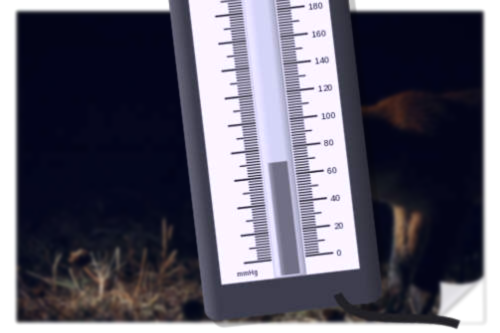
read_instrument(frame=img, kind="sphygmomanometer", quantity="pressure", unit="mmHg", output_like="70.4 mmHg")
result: 70 mmHg
